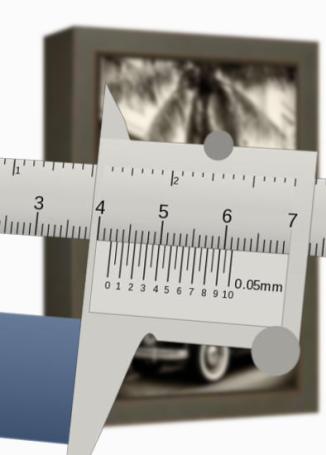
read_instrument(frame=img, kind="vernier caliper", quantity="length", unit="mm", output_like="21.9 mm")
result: 42.2 mm
